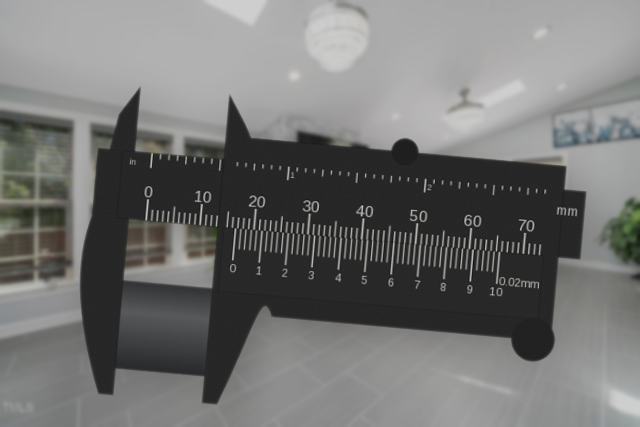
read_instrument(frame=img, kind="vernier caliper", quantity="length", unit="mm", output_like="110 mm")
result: 16.6 mm
